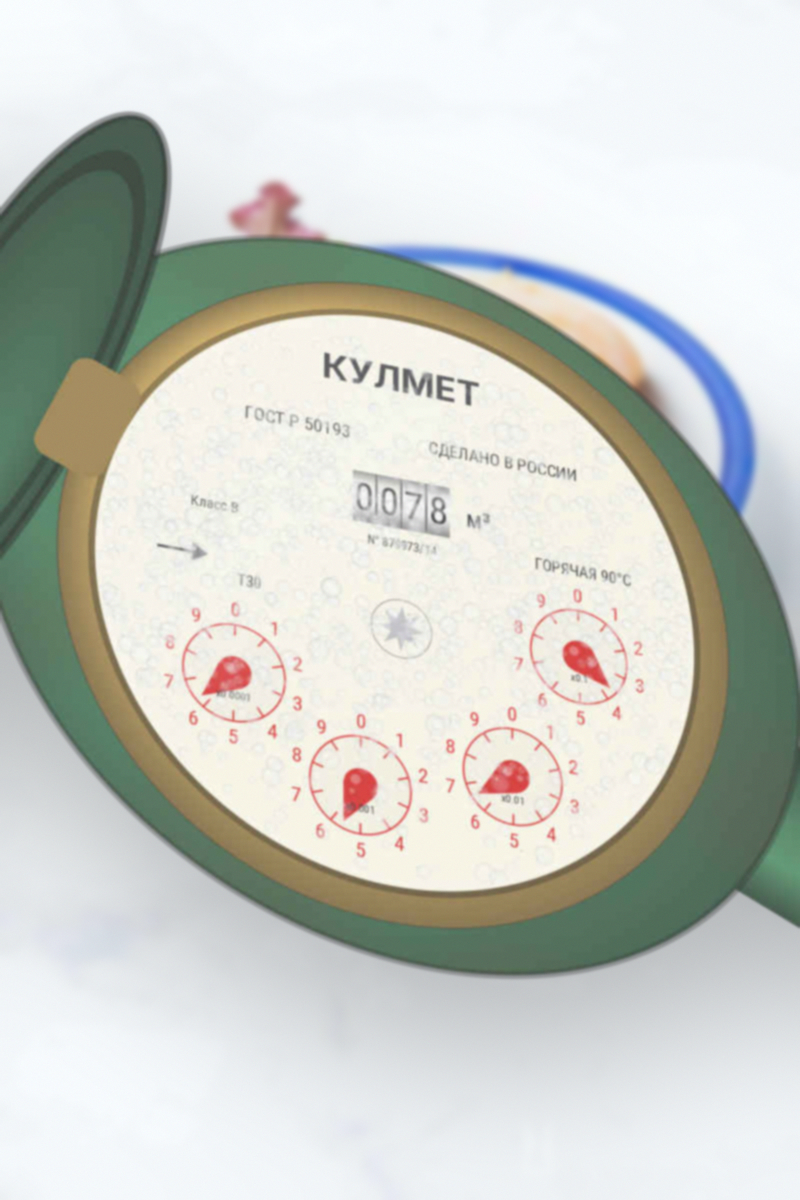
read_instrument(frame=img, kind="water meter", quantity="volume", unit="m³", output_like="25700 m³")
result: 78.3656 m³
